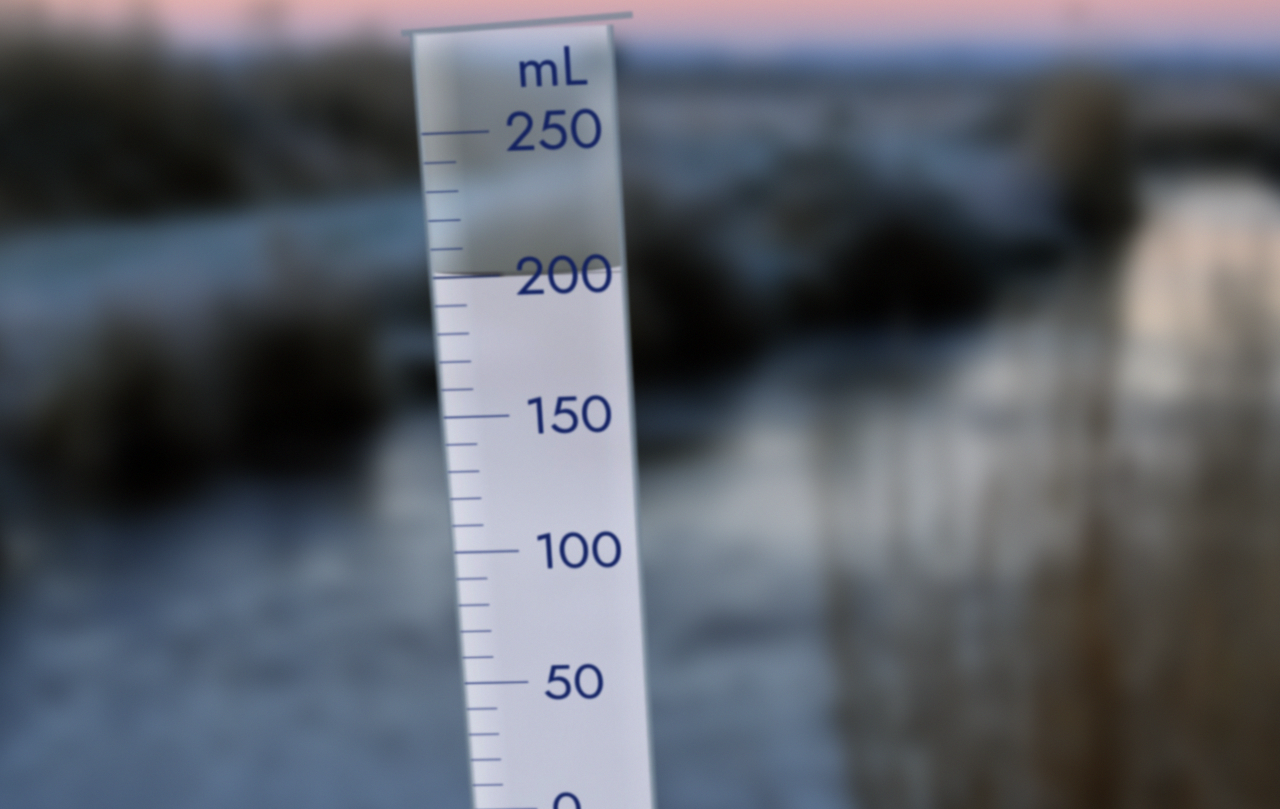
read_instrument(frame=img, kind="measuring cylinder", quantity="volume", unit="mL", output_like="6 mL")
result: 200 mL
